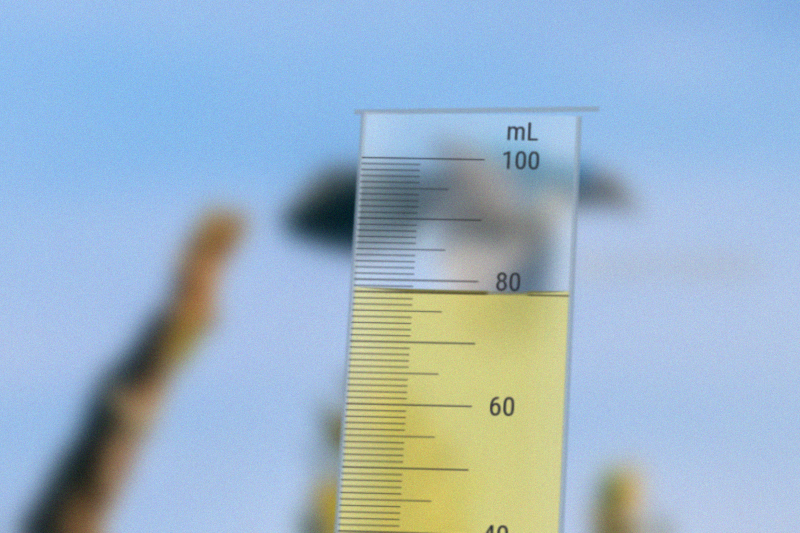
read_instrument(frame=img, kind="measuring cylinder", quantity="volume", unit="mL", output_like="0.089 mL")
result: 78 mL
